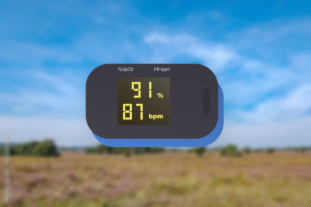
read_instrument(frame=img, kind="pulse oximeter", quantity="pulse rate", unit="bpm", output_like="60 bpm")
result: 87 bpm
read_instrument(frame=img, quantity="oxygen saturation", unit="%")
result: 91 %
